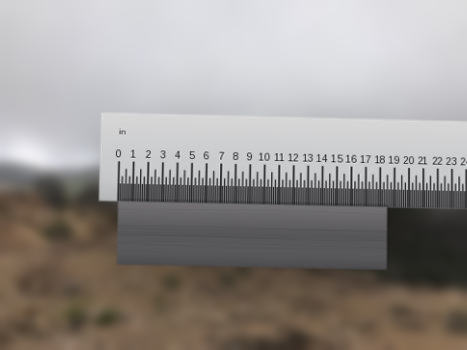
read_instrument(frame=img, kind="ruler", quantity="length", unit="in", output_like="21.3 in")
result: 18.5 in
